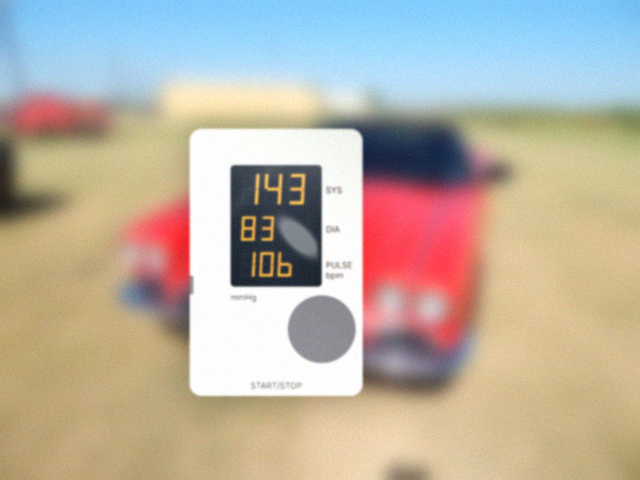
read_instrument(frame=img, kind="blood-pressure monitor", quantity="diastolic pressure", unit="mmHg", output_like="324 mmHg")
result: 83 mmHg
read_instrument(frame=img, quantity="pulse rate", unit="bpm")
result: 106 bpm
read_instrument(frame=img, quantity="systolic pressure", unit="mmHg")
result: 143 mmHg
